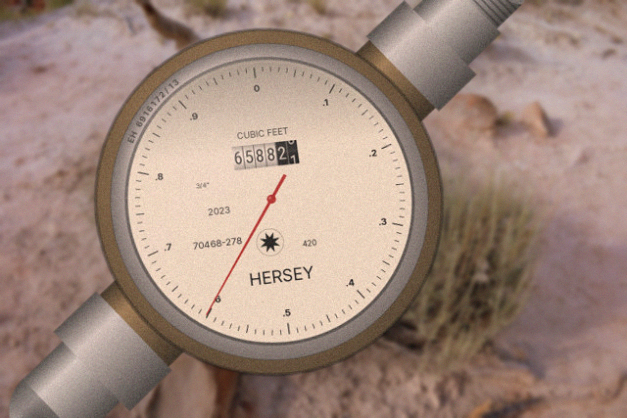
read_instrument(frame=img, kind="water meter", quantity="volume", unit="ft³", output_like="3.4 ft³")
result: 658820.60 ft³
